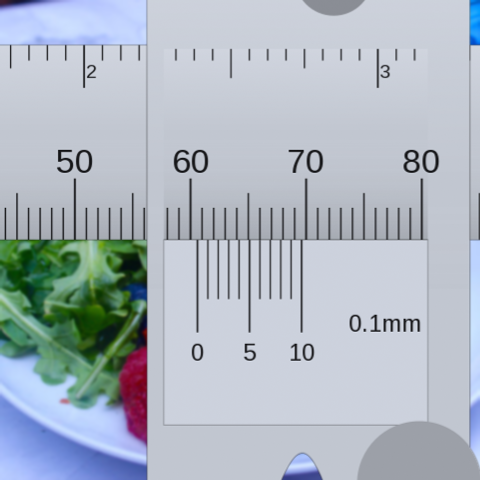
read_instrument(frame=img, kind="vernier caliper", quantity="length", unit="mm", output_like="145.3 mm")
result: 60.6 mm
